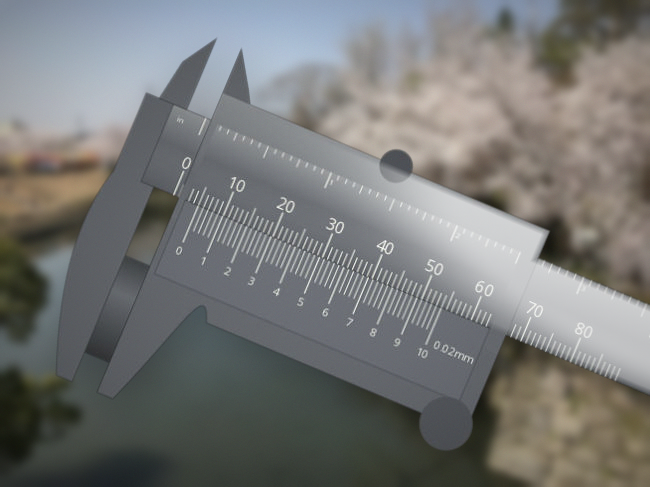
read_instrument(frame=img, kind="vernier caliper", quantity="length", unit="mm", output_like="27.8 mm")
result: 5.0 mm
